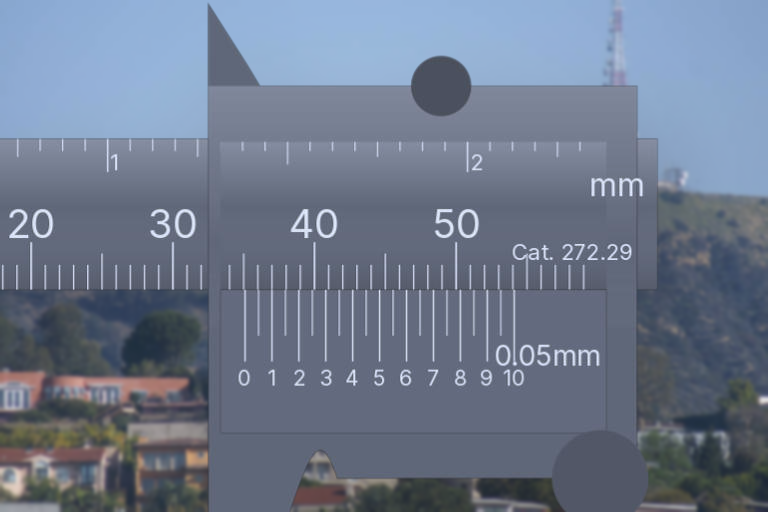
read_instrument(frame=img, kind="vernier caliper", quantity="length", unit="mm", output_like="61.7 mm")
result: 35.1 mm
